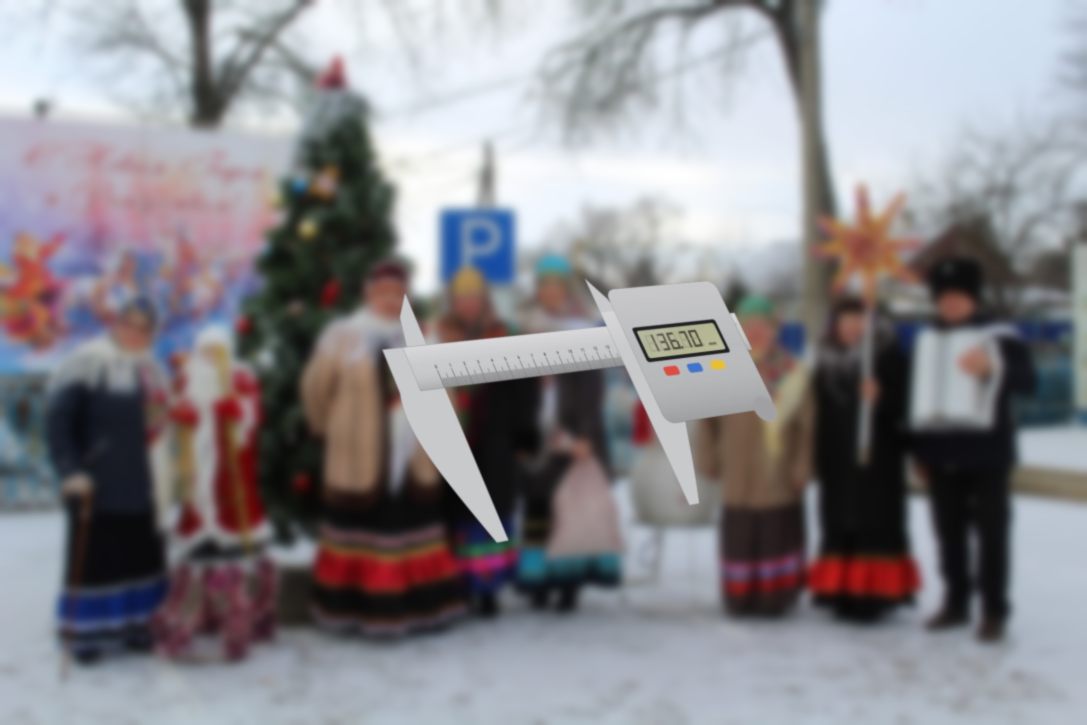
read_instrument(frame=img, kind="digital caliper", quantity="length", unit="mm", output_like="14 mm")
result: 136.70 mm
